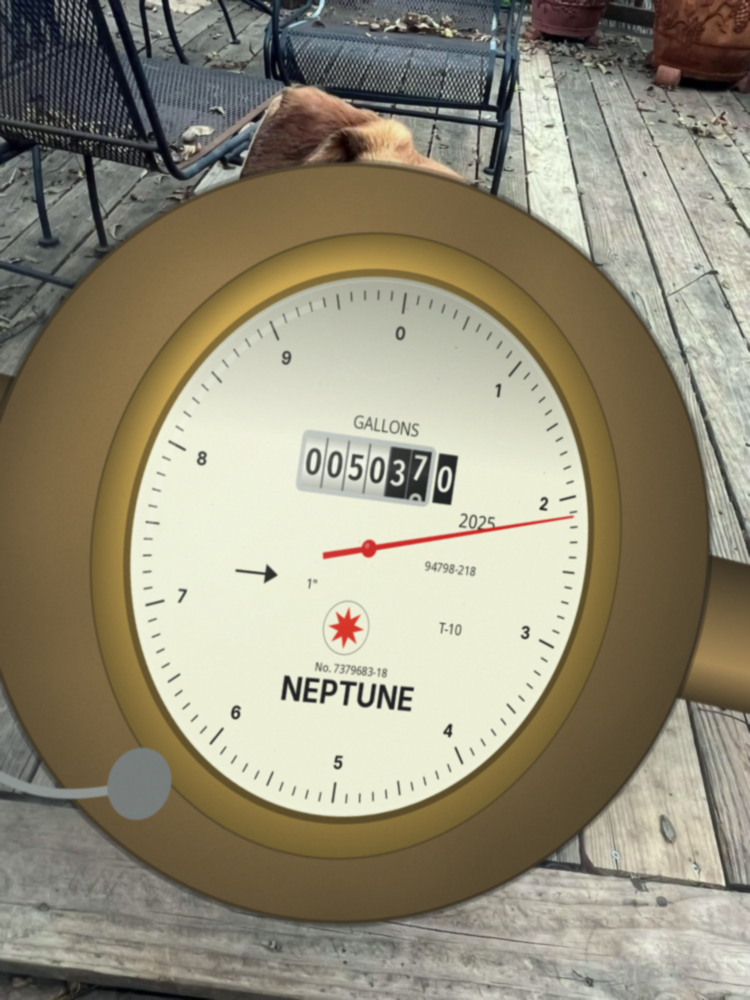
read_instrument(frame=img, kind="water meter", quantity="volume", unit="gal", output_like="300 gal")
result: 50372.1 gal
